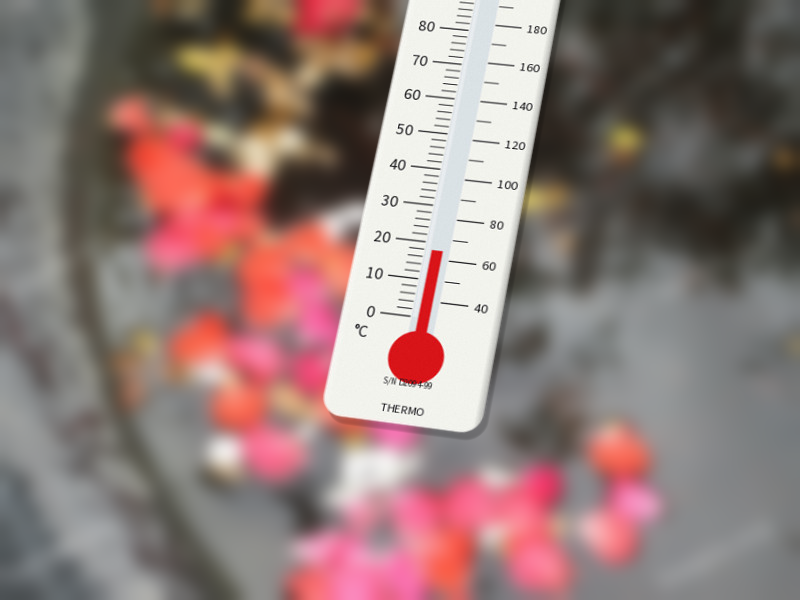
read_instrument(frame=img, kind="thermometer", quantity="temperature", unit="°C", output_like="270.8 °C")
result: 18 °C
